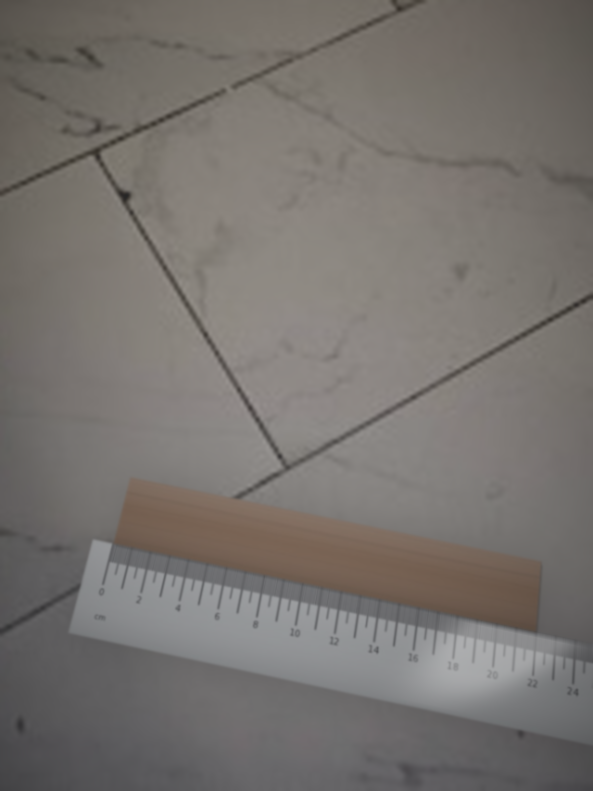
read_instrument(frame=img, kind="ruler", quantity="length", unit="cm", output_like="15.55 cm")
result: 22 cm
